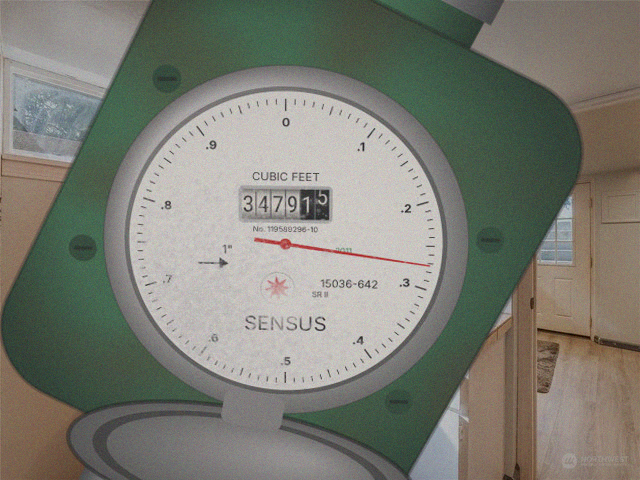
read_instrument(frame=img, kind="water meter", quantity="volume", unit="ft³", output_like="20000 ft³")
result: 347915.27 ft³
